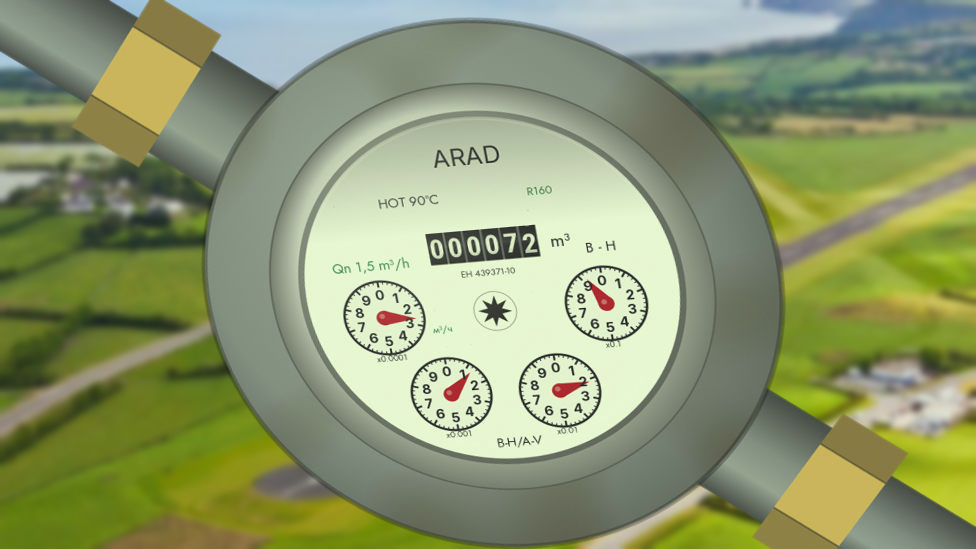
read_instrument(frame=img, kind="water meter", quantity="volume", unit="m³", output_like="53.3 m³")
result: 71.9212 m³
